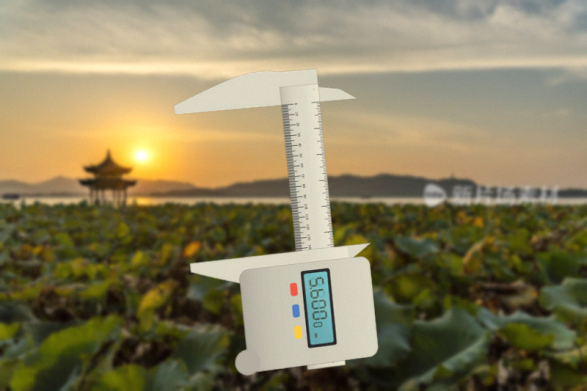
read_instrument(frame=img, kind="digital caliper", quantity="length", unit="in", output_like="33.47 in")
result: 5.6000 in
